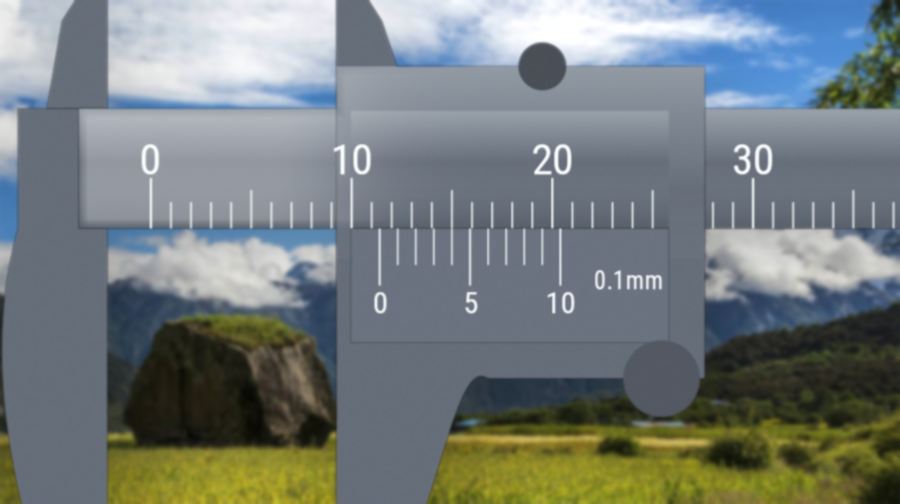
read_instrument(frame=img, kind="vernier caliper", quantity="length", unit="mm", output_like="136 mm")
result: 11.4 mm
